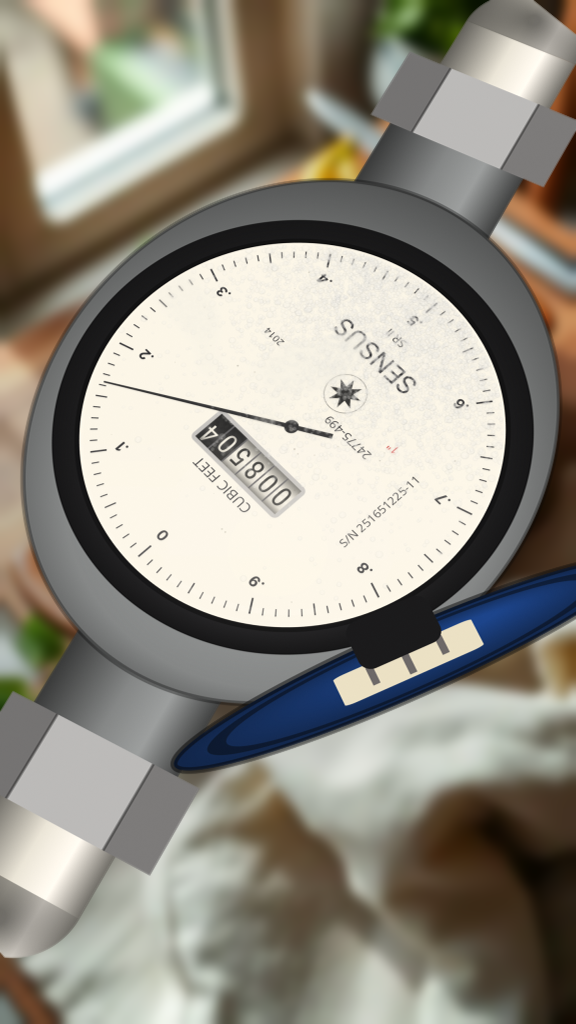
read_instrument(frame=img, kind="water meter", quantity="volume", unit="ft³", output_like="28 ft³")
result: 8504.16 ft³
